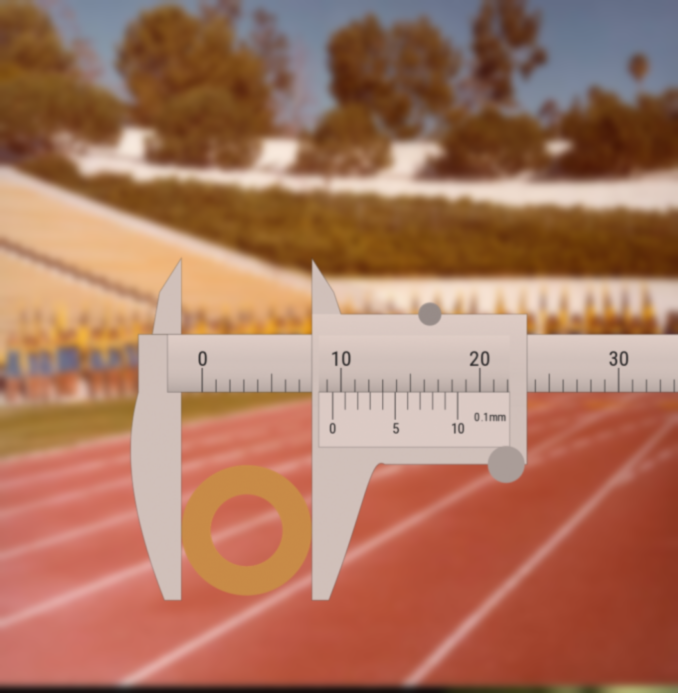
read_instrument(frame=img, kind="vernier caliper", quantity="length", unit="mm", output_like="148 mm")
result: 9.4 mm
